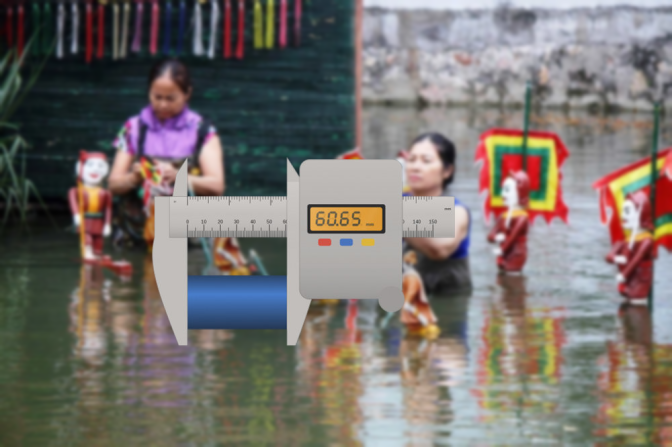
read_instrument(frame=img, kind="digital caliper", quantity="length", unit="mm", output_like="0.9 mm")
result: 60.65 mm
